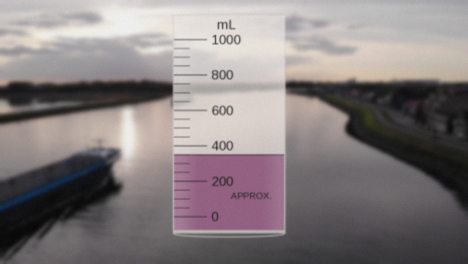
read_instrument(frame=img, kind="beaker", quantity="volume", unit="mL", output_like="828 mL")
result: 350 mL
